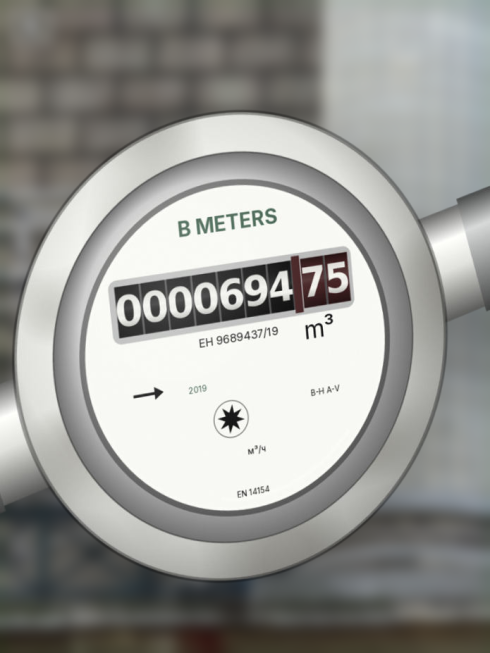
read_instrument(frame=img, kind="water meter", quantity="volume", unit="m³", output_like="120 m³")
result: 694.75 m³
